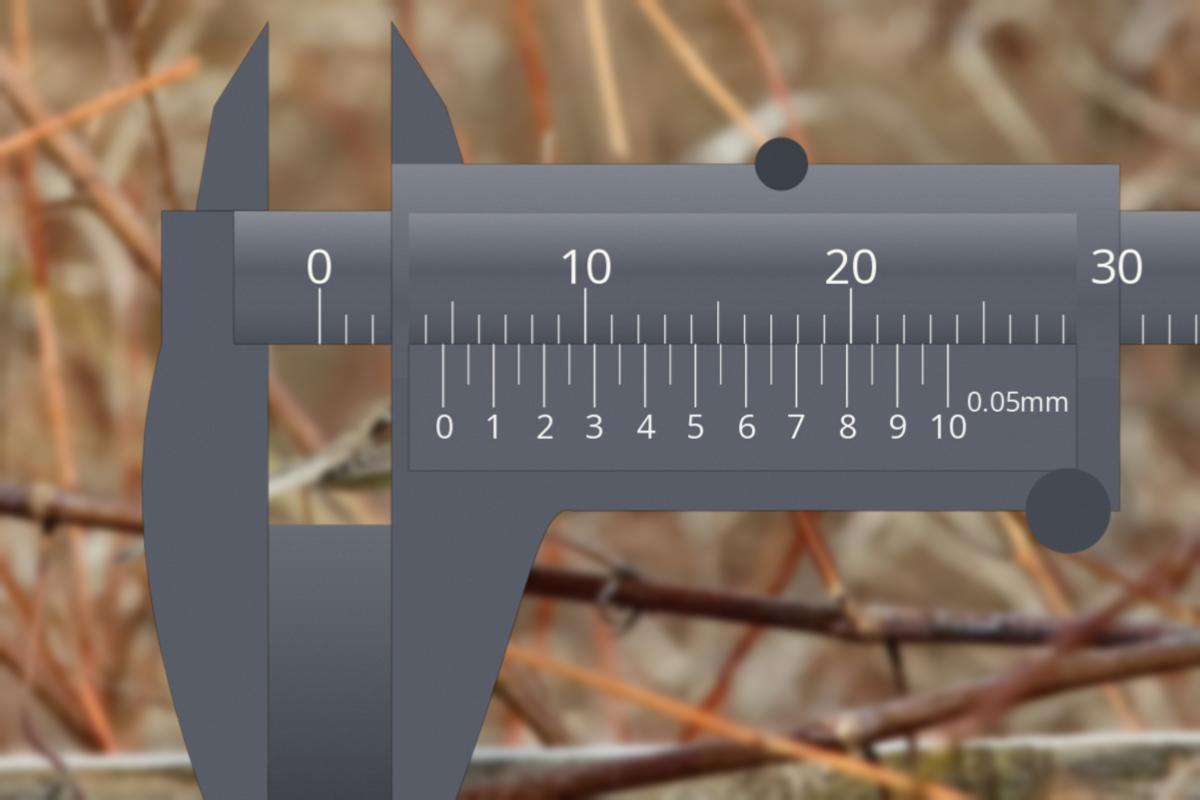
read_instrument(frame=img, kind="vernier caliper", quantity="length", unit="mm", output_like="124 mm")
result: 4.65 mm
